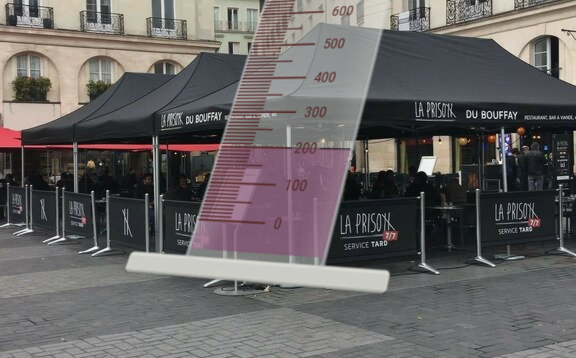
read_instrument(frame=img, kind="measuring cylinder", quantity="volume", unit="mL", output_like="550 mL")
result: 200 mL
